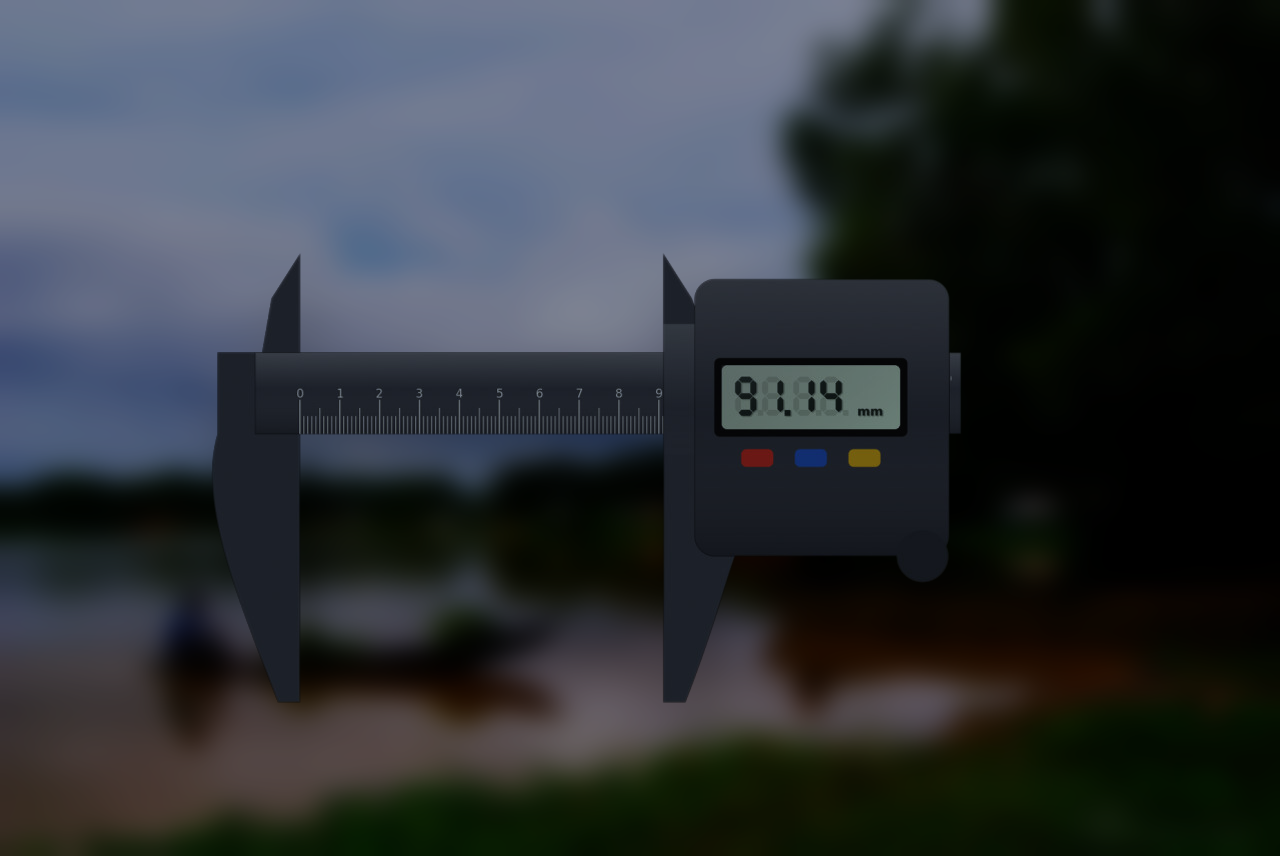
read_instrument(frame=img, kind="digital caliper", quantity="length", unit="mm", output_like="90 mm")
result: 91.14 mm
